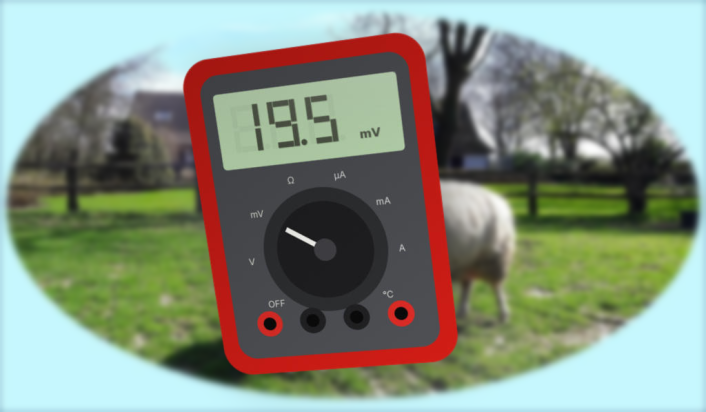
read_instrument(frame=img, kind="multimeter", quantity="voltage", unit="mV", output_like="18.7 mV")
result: 19.5 mV
